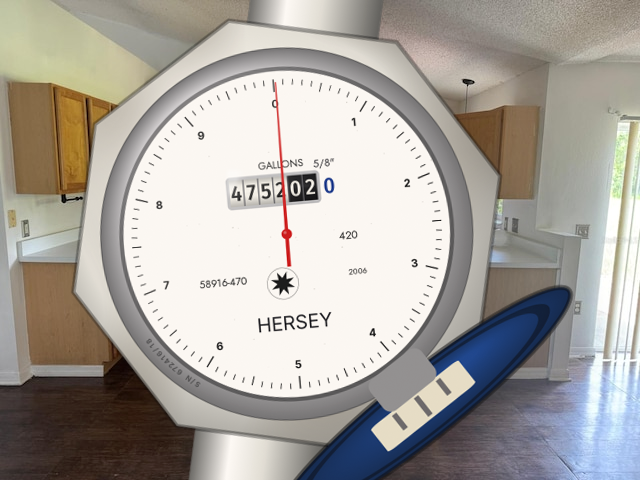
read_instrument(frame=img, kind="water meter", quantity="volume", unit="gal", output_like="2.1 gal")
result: 4752020.0 gal
